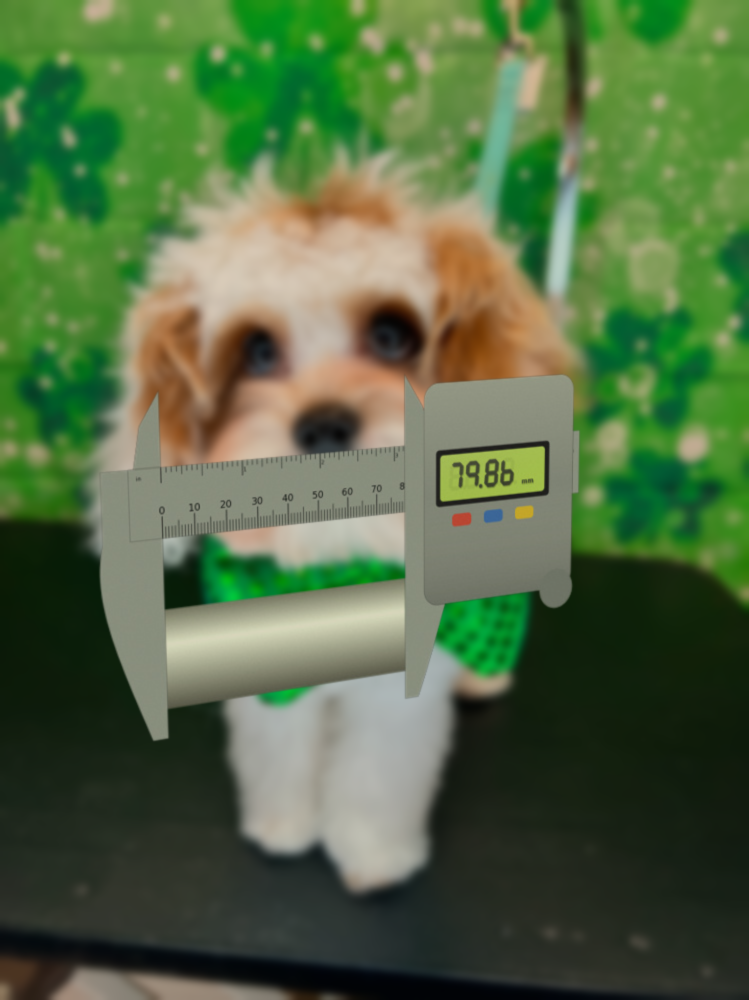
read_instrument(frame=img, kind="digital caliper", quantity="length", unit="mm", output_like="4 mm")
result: 79.86 mm
